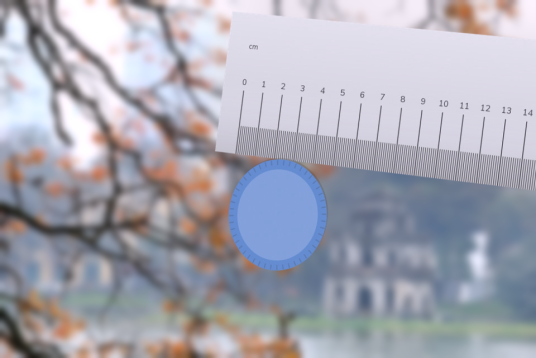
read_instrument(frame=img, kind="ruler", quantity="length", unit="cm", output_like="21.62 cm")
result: 5 cm
